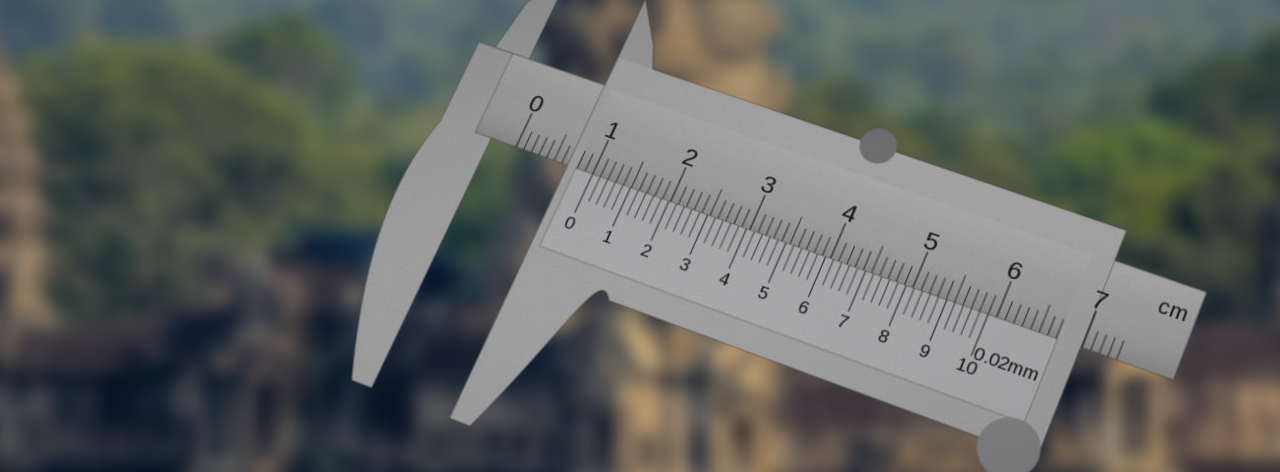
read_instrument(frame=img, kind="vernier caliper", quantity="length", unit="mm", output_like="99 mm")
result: 10.0 mm
